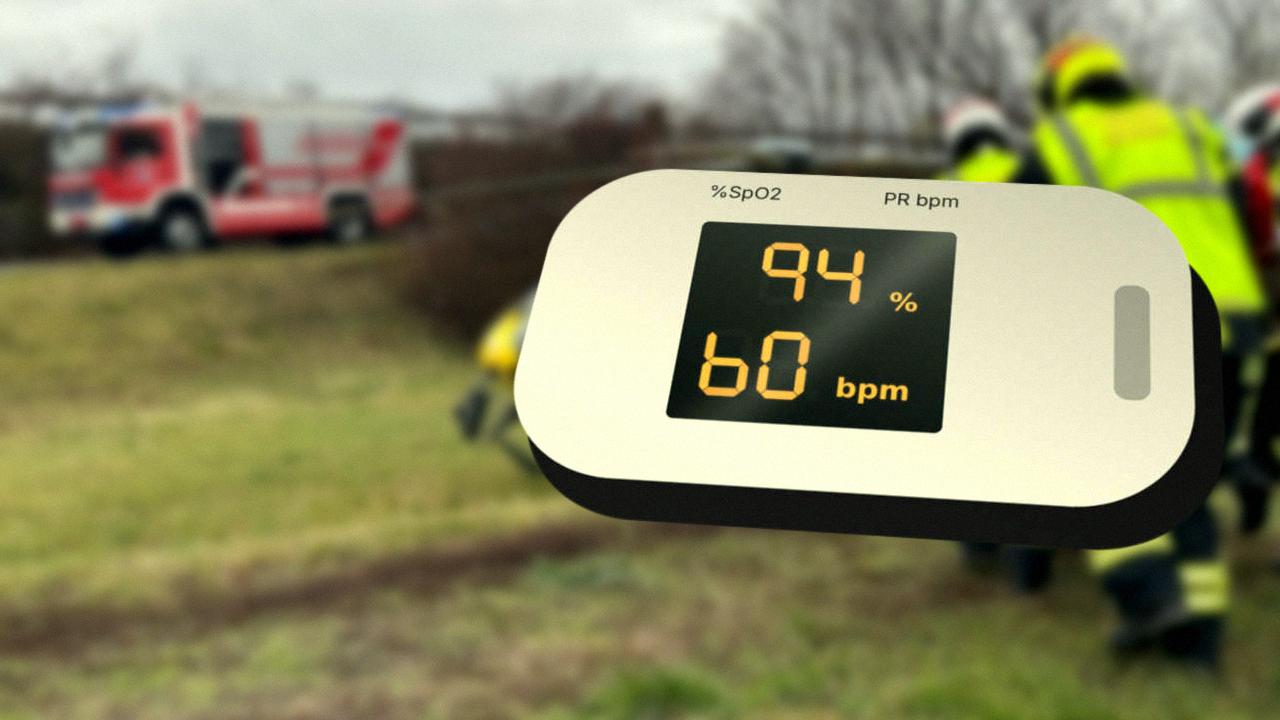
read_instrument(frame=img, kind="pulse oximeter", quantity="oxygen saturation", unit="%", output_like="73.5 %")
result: 94 %
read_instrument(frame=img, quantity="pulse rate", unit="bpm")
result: 60 bpm
